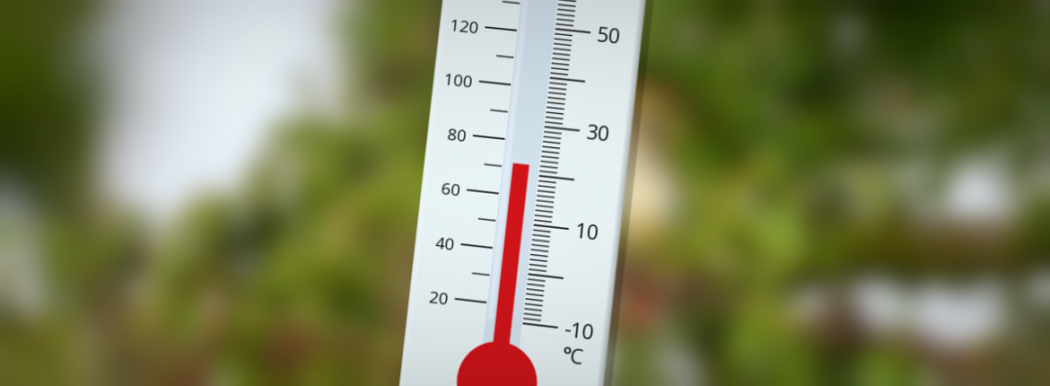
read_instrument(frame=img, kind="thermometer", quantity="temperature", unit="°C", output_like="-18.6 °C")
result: 22 °C
